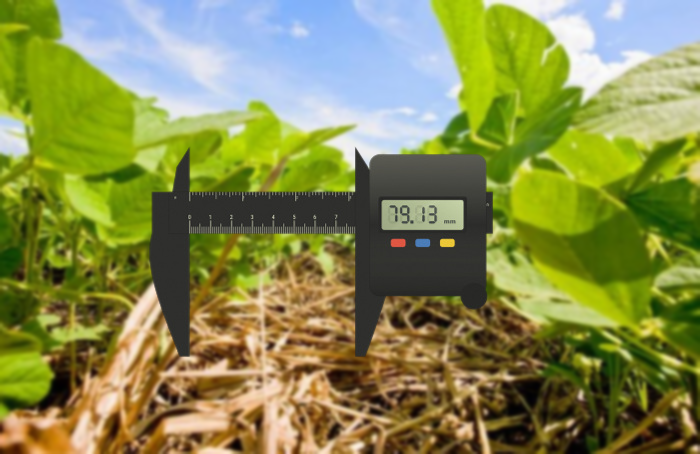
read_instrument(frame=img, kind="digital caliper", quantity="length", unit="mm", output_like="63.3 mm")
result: 79.13 mm
